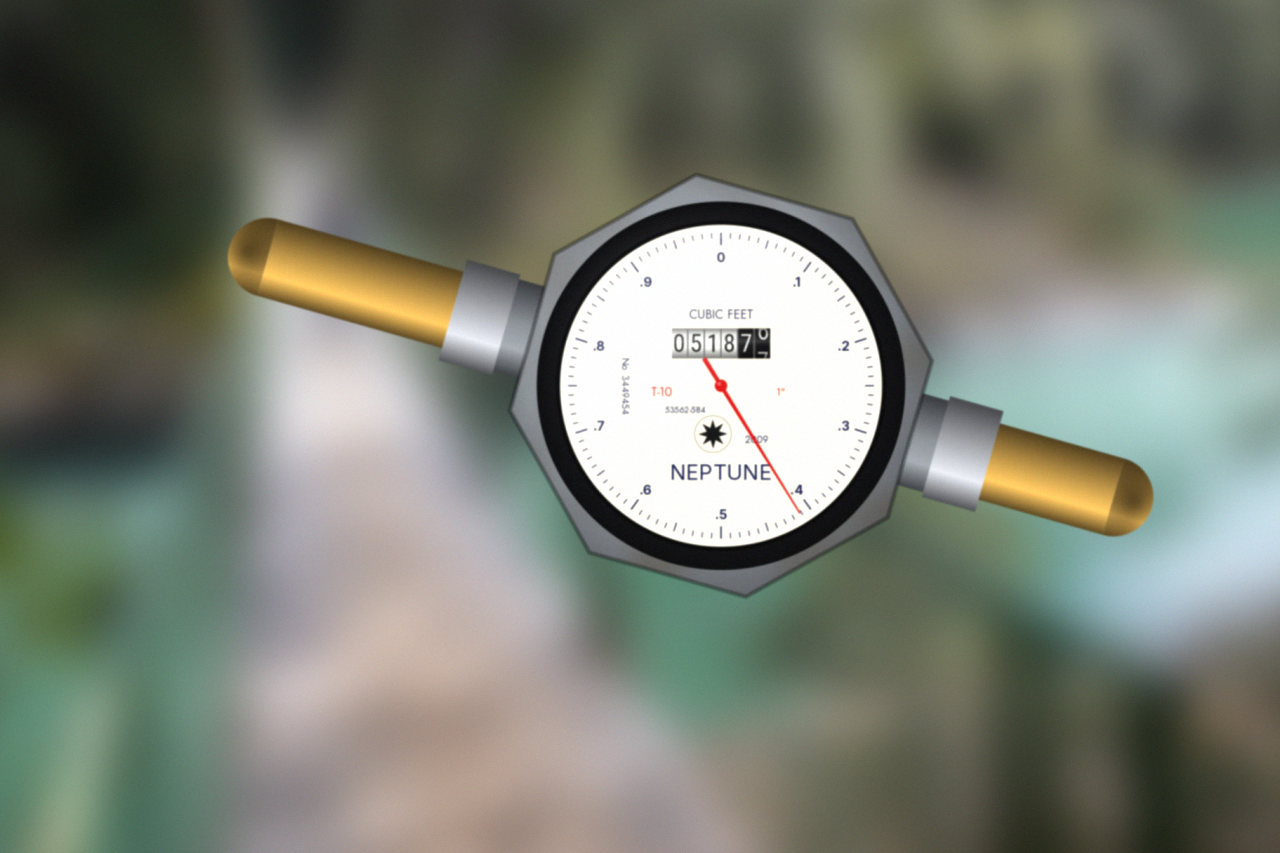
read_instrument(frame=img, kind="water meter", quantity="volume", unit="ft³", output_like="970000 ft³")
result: 51876.41 ft³
